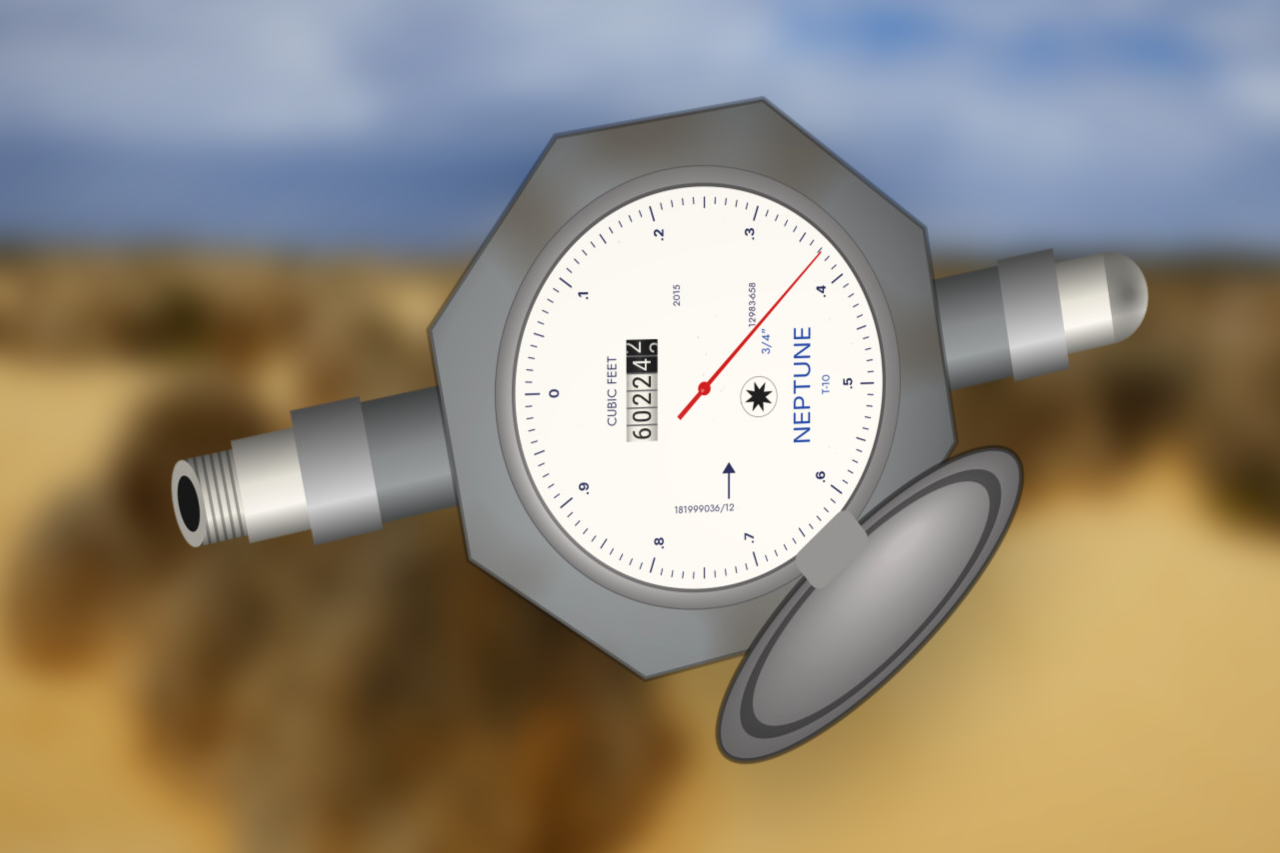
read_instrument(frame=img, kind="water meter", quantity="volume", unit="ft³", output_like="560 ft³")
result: 602242.37 ft³
